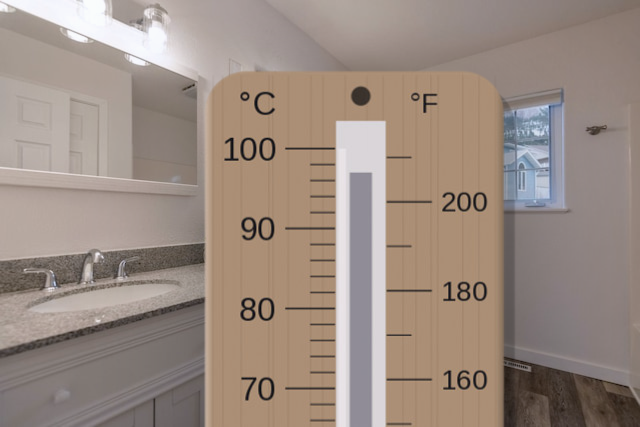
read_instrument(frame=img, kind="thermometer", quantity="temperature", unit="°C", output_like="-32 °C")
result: 97 °C
